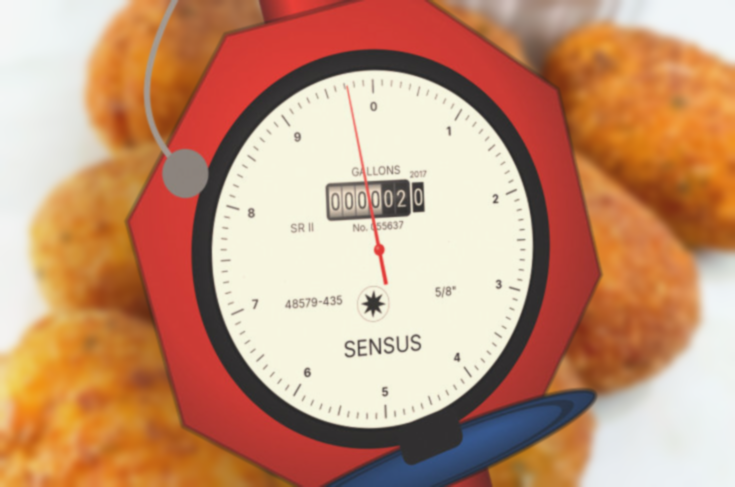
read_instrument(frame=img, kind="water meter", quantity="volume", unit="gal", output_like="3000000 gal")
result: 19.7 gal
